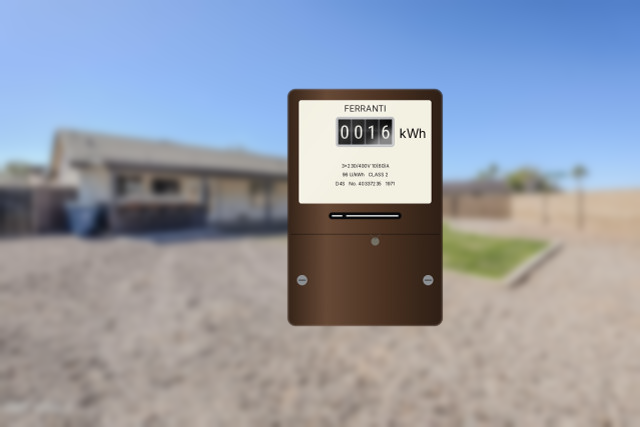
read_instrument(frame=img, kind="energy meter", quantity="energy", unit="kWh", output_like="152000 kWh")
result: 16 kWh
